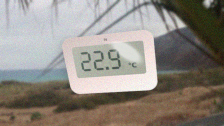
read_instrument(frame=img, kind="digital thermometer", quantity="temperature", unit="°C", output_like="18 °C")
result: 22.9 °C
